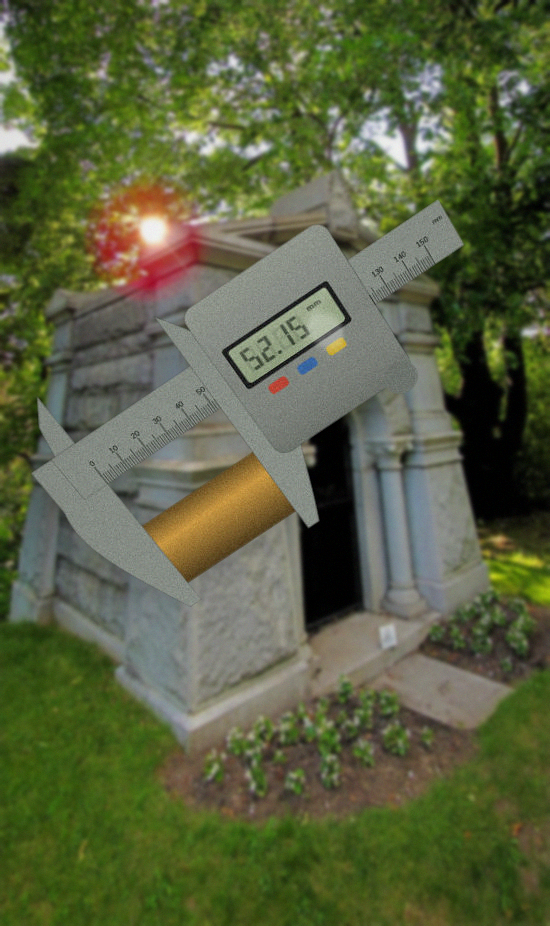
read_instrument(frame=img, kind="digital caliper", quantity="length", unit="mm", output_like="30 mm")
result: 52.15 mm
